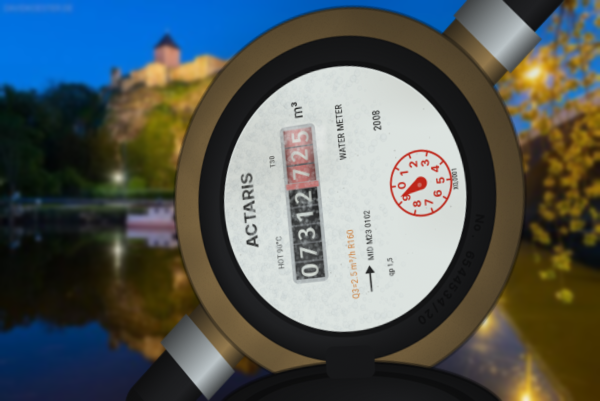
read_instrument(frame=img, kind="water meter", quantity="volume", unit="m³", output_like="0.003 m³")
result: 7312.7249 m³
